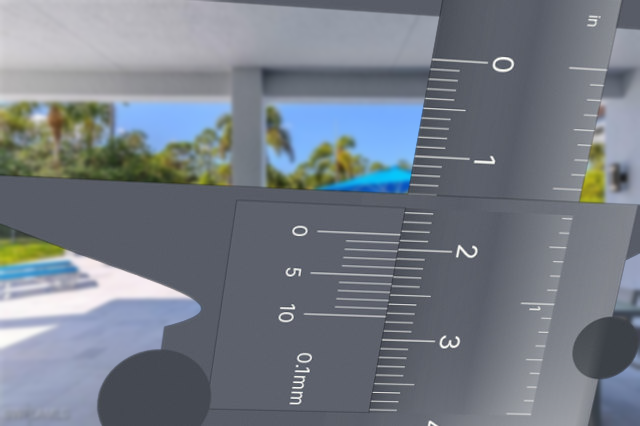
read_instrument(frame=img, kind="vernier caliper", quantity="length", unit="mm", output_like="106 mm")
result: 18.4 mm
